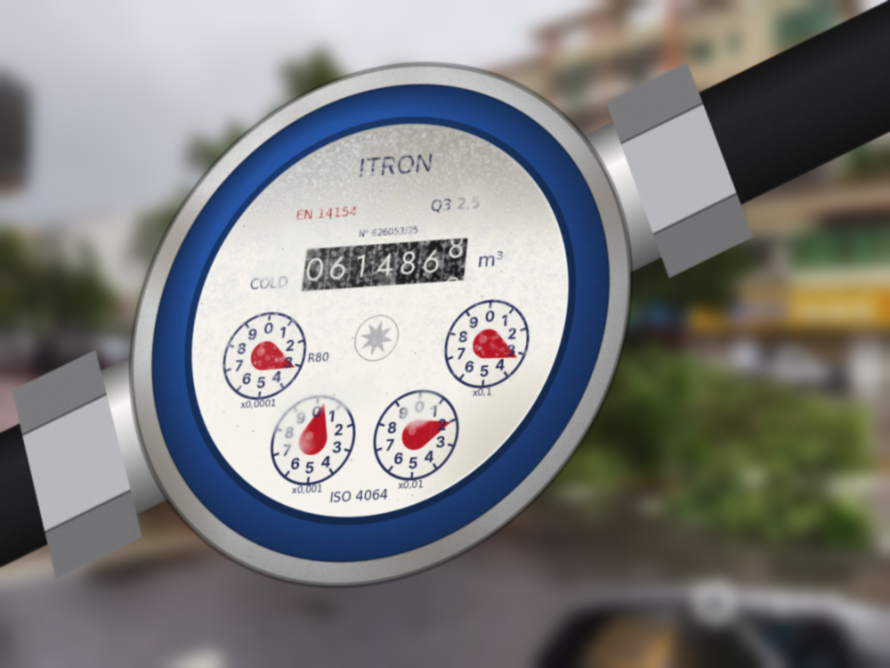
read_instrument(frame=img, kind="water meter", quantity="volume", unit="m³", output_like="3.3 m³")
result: 614868.3203 m³
